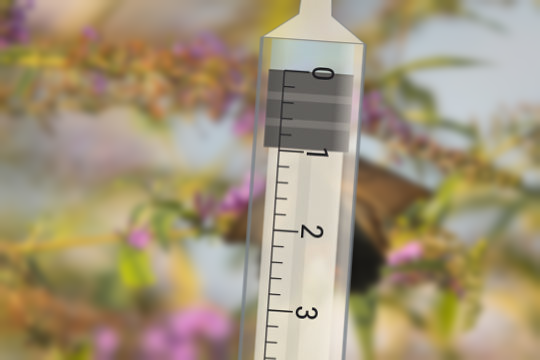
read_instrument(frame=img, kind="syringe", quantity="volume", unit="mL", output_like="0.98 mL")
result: 0 mL
